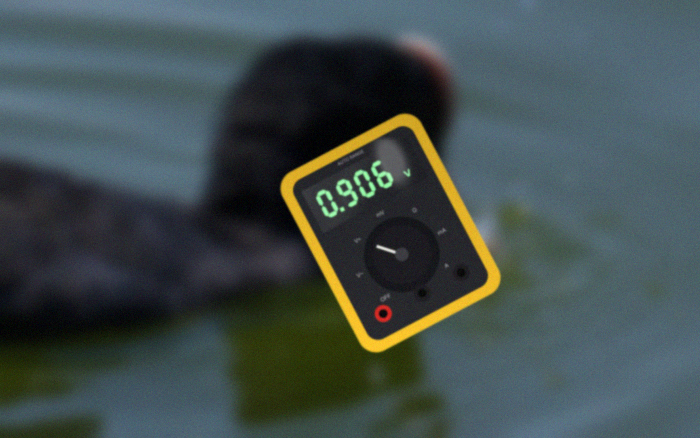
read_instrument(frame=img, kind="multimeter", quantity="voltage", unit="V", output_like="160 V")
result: 0.906 V
